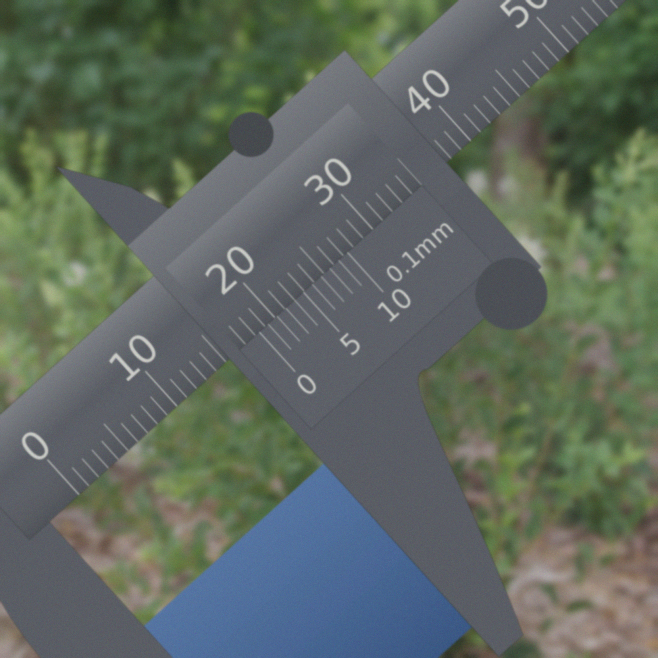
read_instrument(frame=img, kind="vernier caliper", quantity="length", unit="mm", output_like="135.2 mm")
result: 18.4 mm
